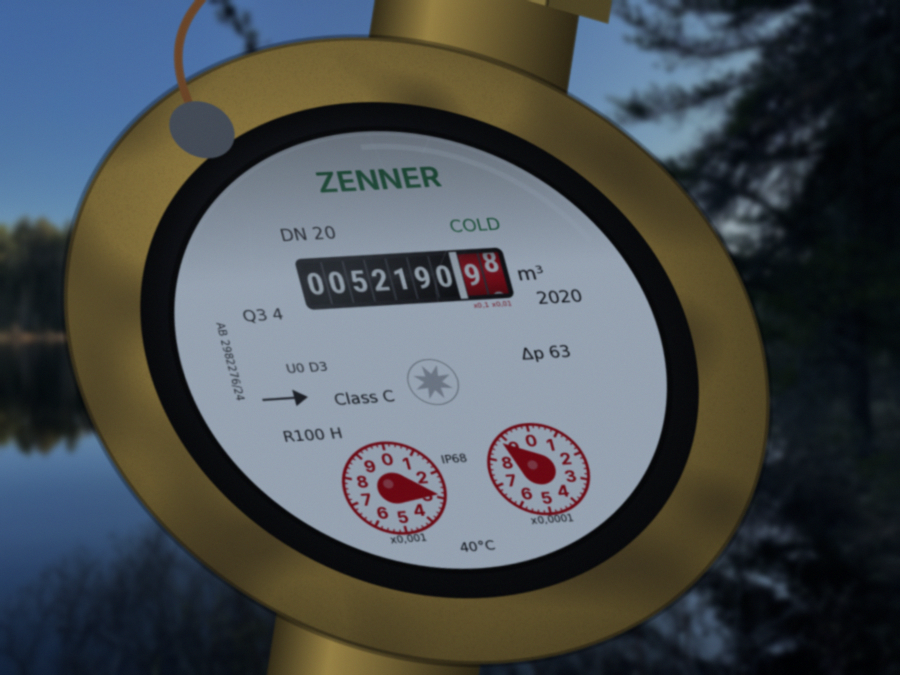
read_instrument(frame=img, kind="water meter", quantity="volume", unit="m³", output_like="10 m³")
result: 52190.9828 m³
